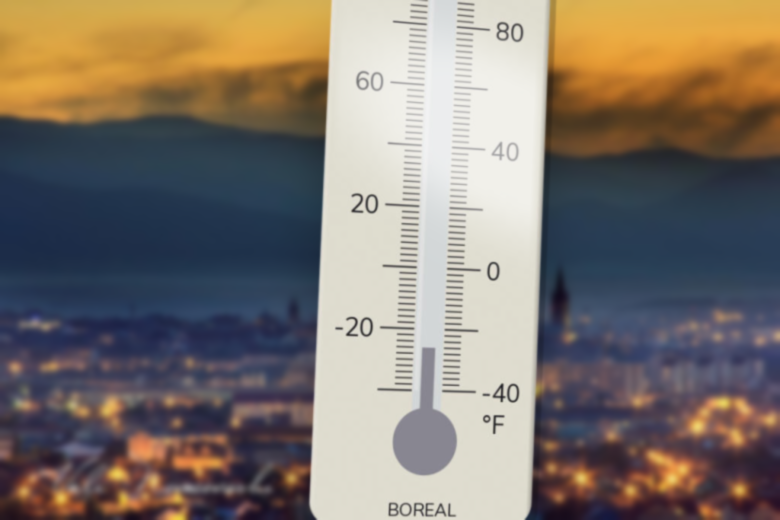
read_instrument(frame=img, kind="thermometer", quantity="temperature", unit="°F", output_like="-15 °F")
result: -26 °F
